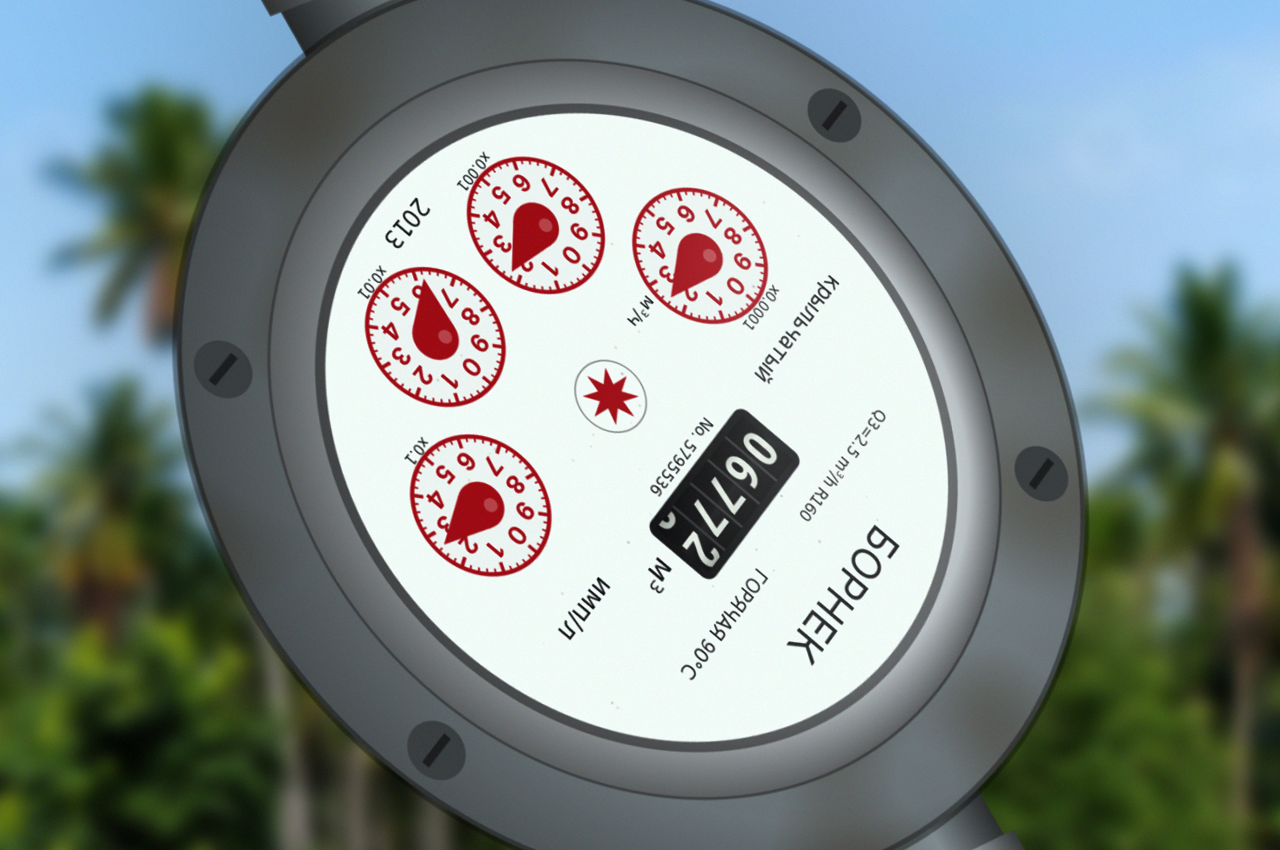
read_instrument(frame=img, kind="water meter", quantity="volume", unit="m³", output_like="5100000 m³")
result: 6772.2622 m³
